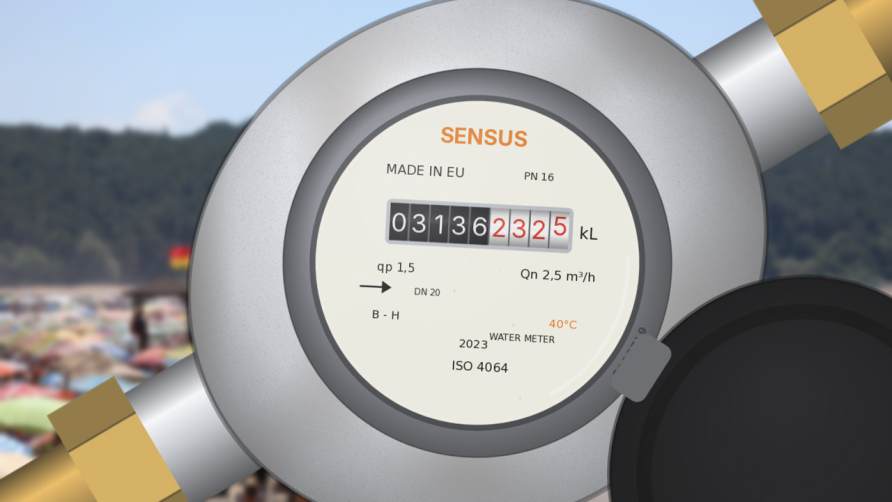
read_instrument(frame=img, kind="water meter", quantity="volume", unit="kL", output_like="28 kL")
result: 3136.2325 kL
